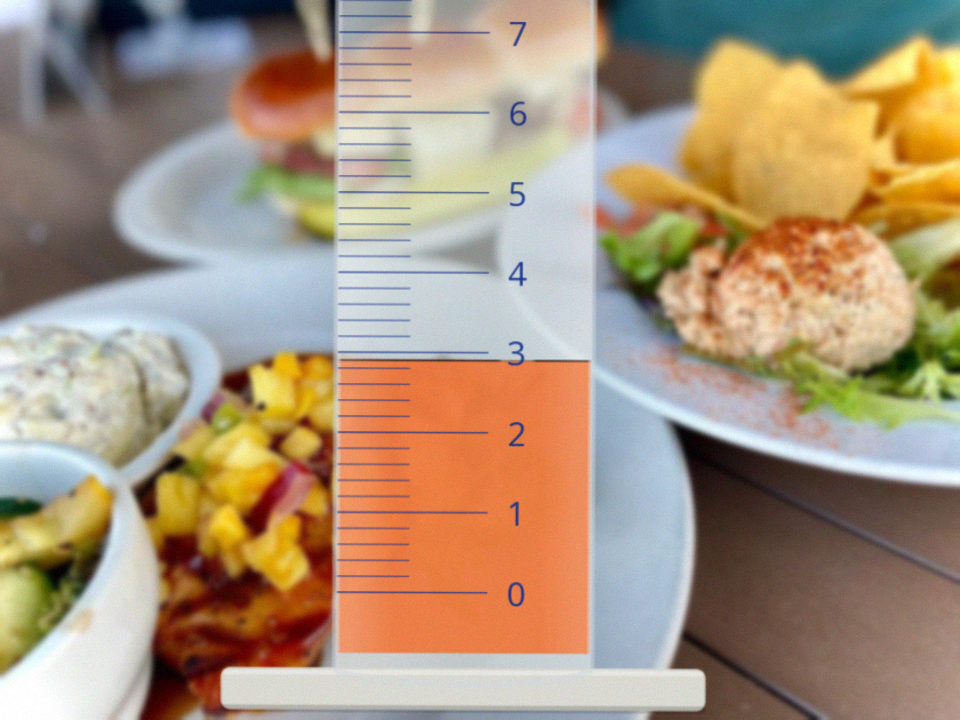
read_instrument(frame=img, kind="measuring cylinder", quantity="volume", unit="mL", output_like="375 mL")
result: 2.9 mL
